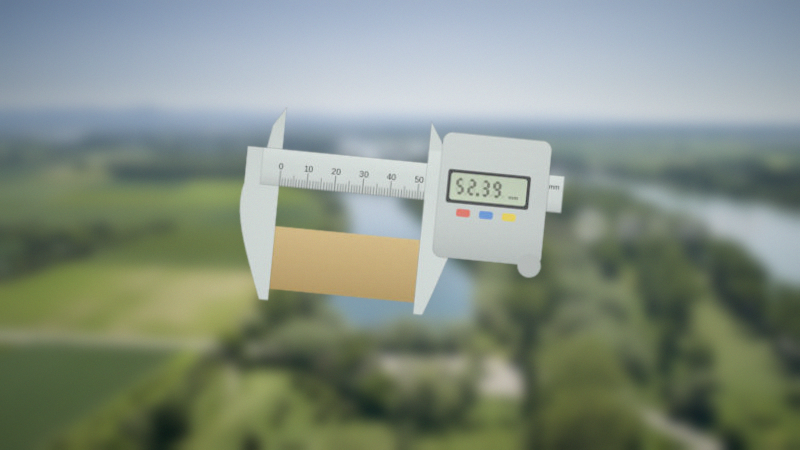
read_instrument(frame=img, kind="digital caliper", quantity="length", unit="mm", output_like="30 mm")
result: 52.39 mm
